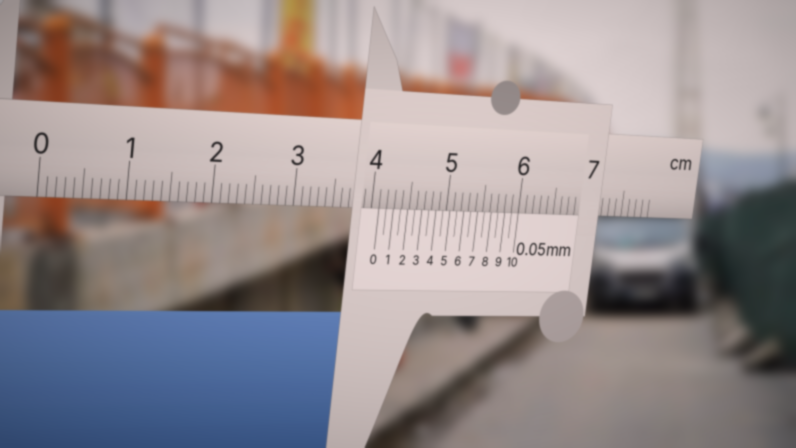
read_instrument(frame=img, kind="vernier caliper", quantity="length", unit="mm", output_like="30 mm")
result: 41.0 mm
